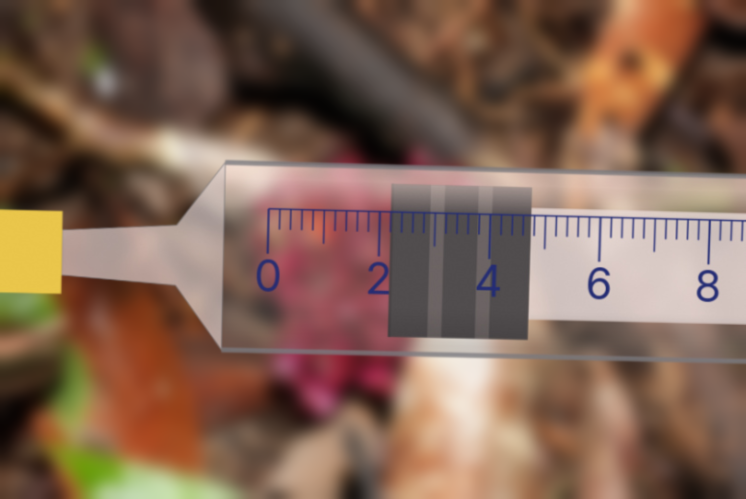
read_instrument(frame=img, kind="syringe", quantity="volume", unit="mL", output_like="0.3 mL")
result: 2.2 mL
